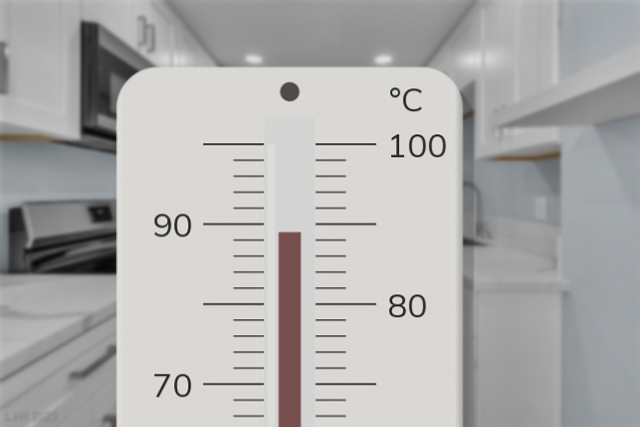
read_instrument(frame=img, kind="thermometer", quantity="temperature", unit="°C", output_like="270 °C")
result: 89 °C
